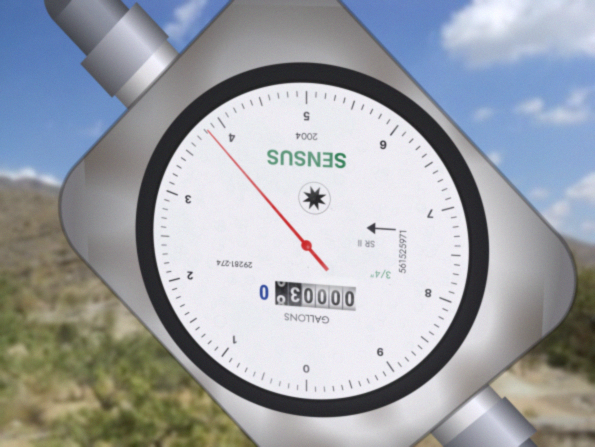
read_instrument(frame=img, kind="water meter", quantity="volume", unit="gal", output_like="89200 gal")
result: 383.8 gal
